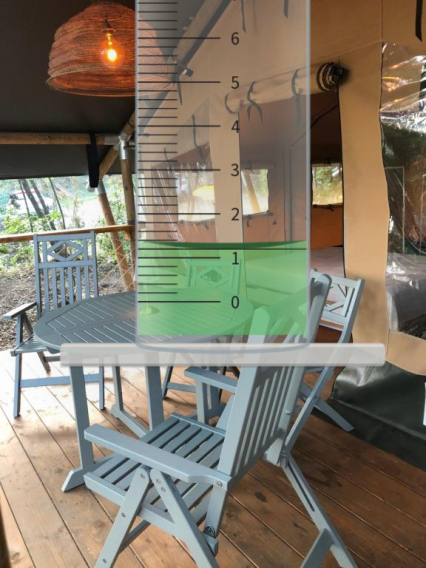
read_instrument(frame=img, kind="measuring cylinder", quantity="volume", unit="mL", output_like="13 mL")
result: 1.2 mL
